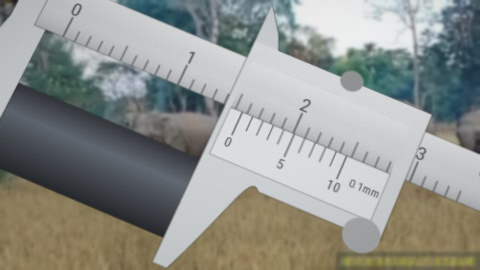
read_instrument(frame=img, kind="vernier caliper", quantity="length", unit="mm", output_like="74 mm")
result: 15.6 mm
